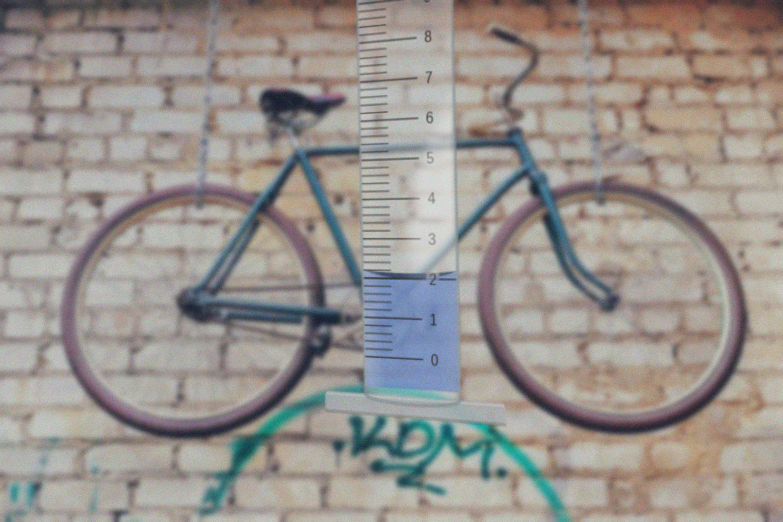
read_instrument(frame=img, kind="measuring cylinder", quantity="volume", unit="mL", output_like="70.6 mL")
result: 2 mL
